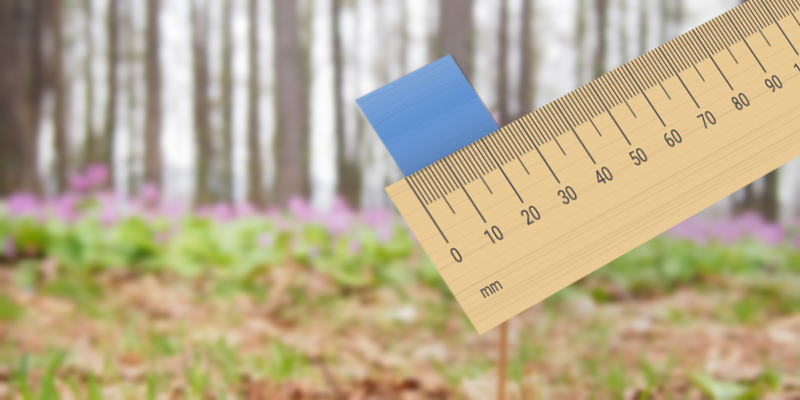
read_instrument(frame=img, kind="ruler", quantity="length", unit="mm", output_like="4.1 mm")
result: 25 mm
